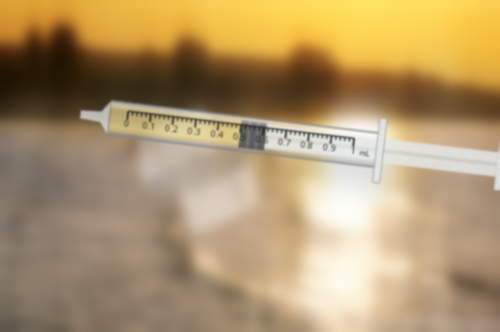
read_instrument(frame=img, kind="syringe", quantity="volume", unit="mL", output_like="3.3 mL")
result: 0.5 mL
